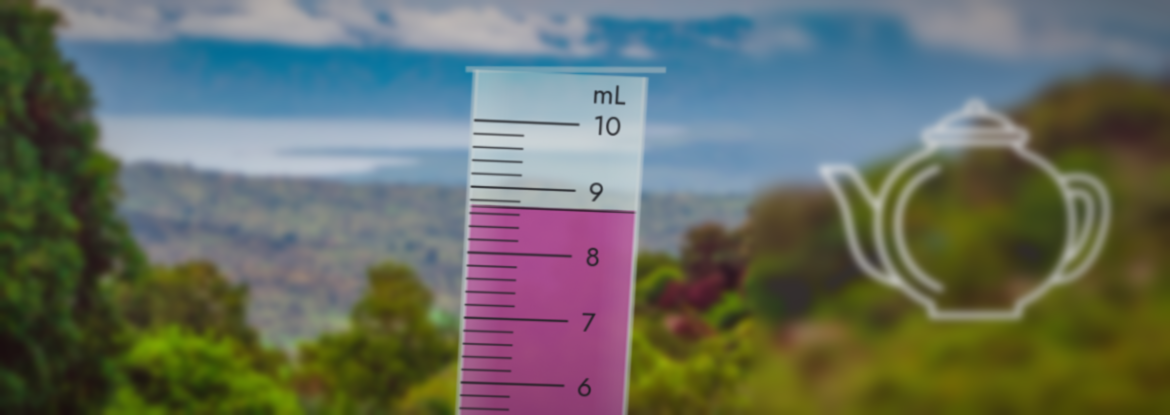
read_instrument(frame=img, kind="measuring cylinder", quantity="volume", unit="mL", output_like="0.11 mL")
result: 8.7 mL
